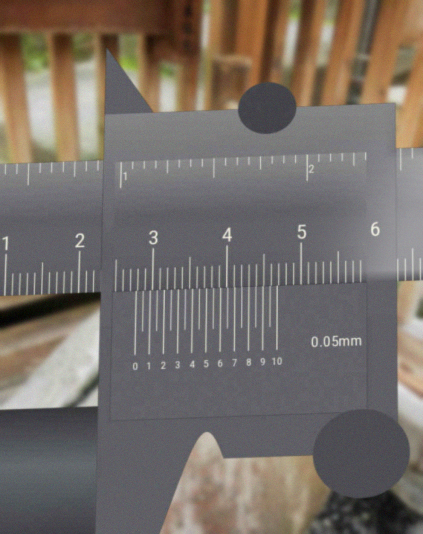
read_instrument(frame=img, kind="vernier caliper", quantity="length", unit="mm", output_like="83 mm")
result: 27.8 mm
